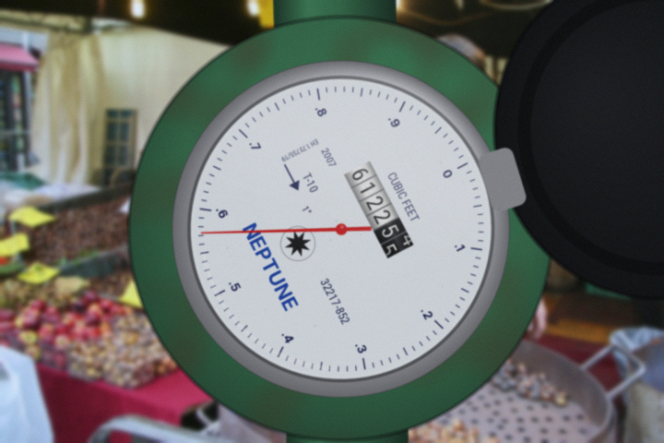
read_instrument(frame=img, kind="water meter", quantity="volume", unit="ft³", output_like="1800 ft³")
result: 612254.57 ft³
